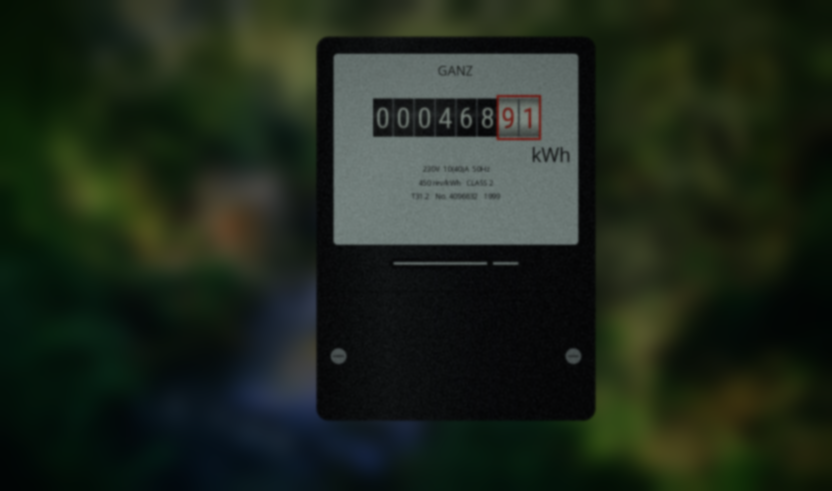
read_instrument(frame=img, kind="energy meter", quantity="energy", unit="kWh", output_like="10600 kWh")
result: 468.91 kWh
